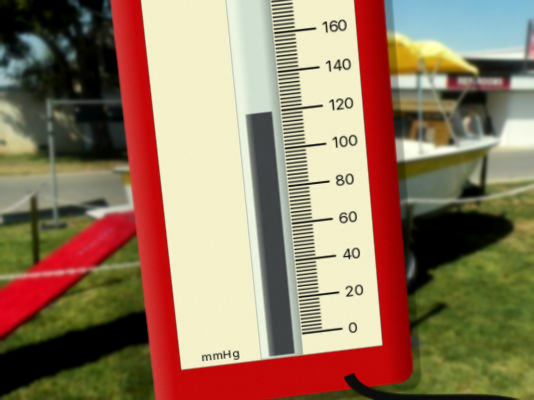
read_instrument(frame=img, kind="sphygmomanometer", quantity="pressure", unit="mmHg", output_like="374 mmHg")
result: 120 mmHg
